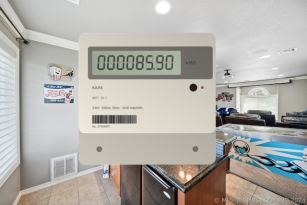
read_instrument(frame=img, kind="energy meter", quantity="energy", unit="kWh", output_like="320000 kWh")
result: 85.90 kWh
